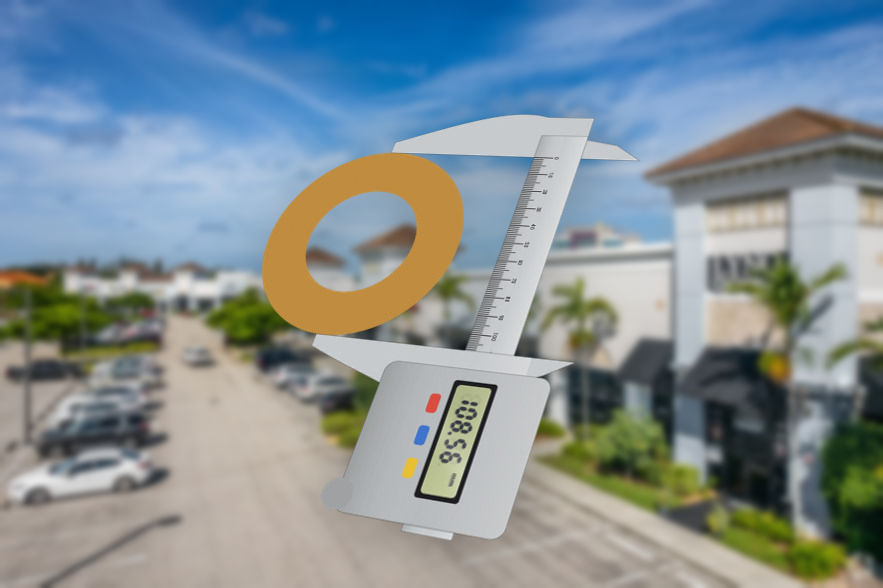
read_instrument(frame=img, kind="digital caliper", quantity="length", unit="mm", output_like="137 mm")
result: 108.56 mm
